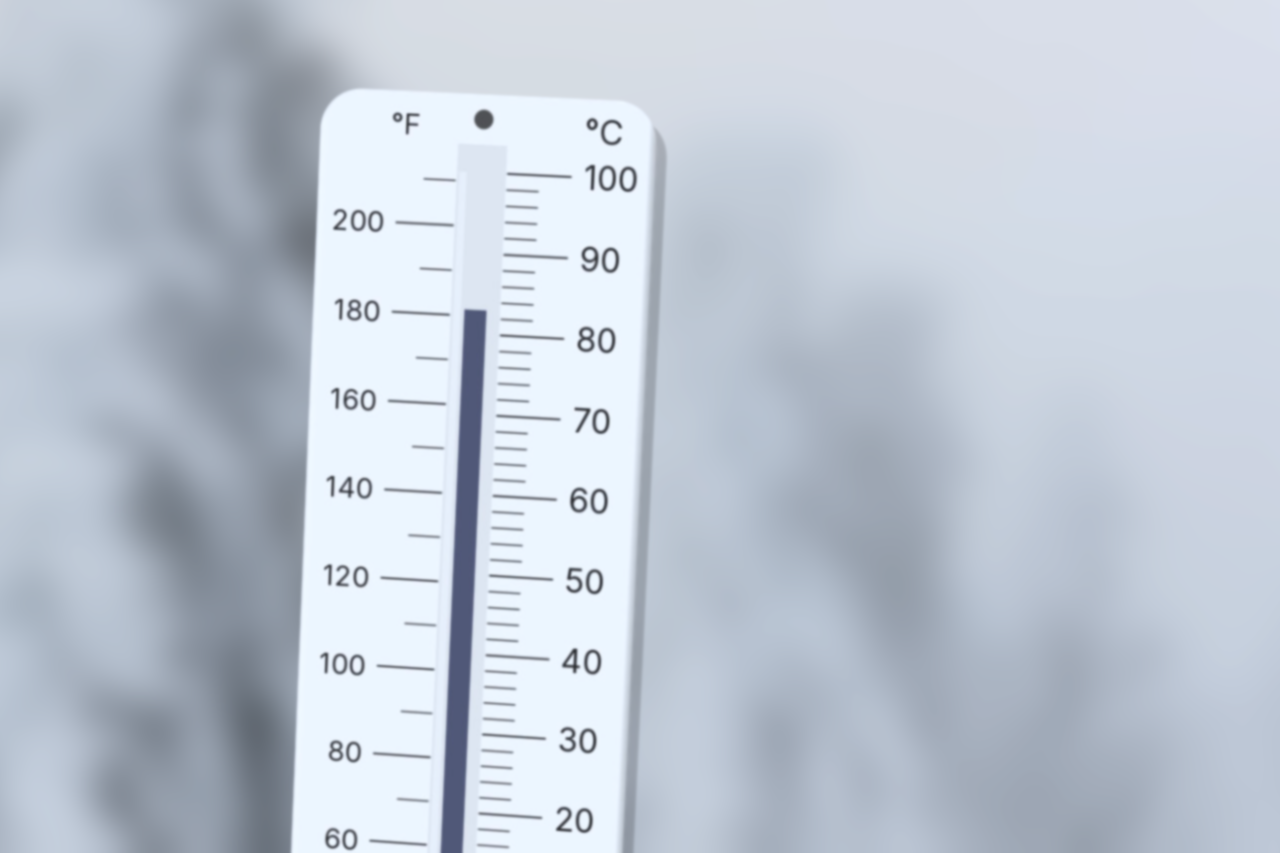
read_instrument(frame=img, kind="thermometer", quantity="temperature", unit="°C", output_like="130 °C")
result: 83 °C
